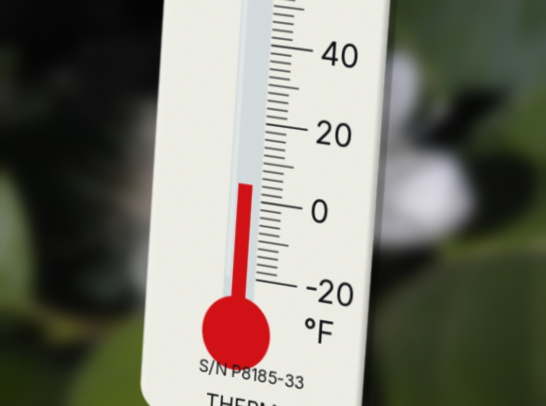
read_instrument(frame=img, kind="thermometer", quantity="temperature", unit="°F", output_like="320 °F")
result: 4 °F
